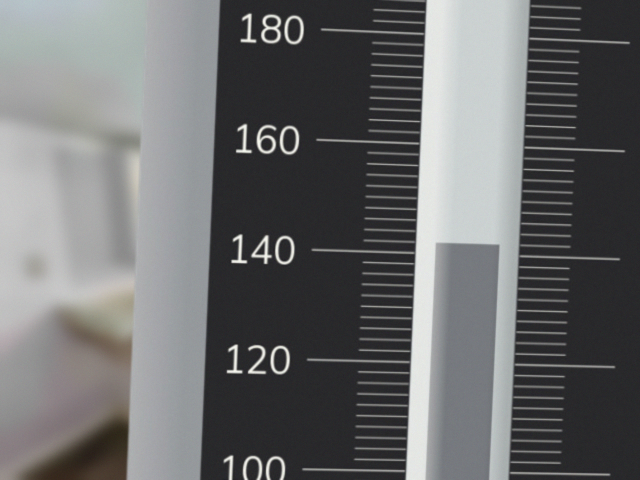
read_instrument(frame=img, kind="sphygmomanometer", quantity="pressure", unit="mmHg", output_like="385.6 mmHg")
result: 142 mmHg
